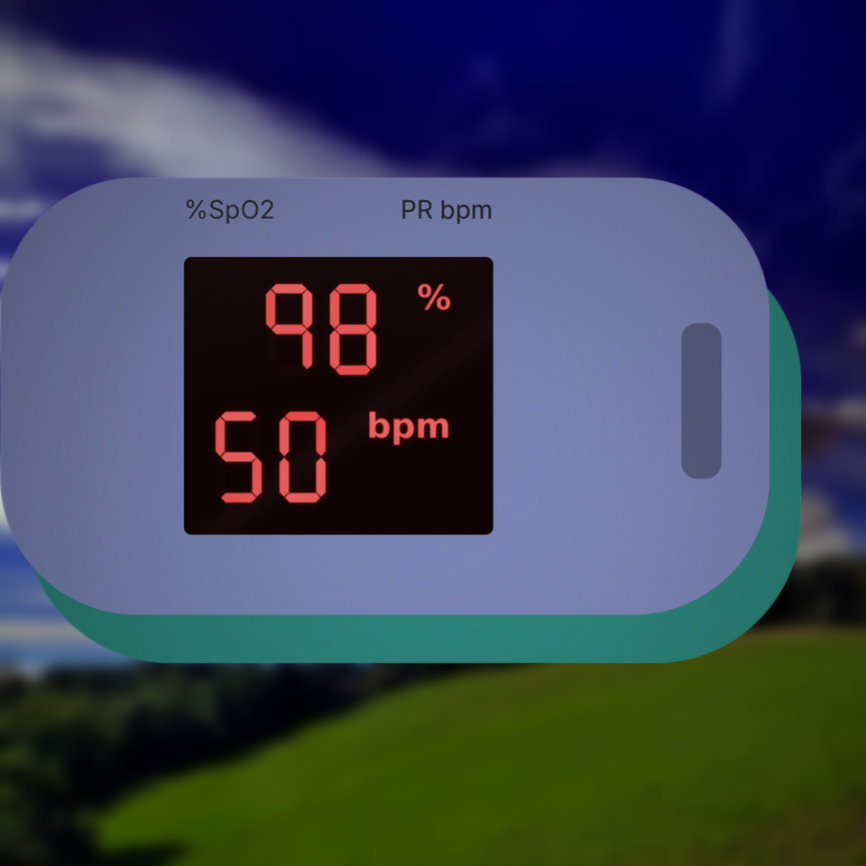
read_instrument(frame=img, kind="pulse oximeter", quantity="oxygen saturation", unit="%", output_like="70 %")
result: 98 %
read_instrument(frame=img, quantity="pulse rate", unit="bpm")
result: 50 bpm
